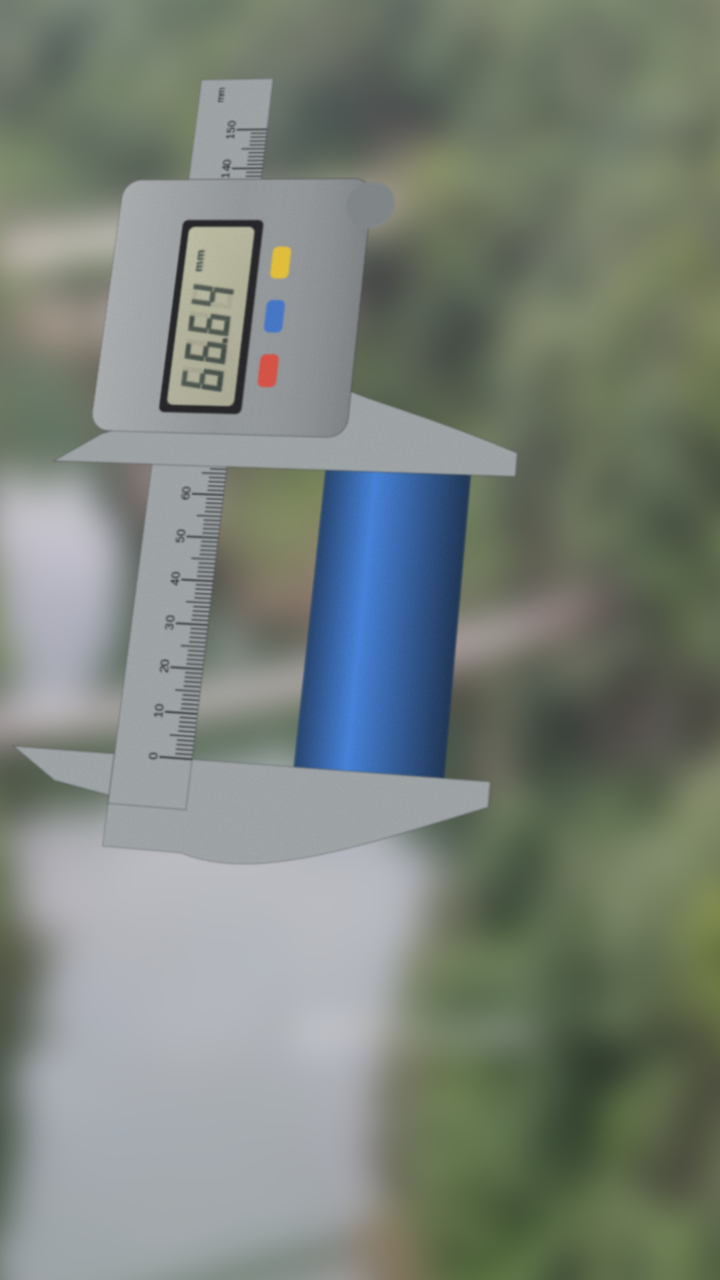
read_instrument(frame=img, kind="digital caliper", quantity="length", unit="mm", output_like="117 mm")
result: 66.64 mm
